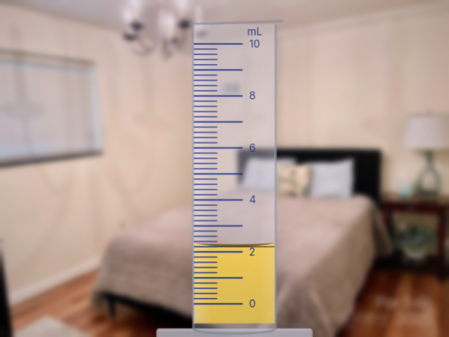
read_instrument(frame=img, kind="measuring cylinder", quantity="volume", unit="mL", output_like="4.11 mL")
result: 2.2 mL
